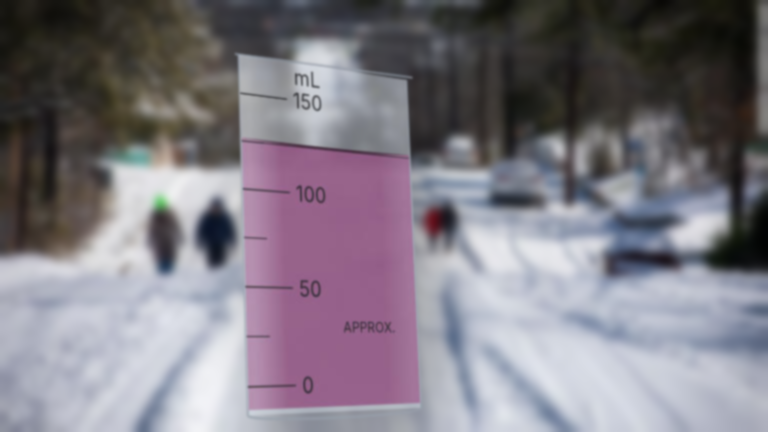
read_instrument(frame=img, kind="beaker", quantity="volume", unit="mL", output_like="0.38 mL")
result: 125 mL
